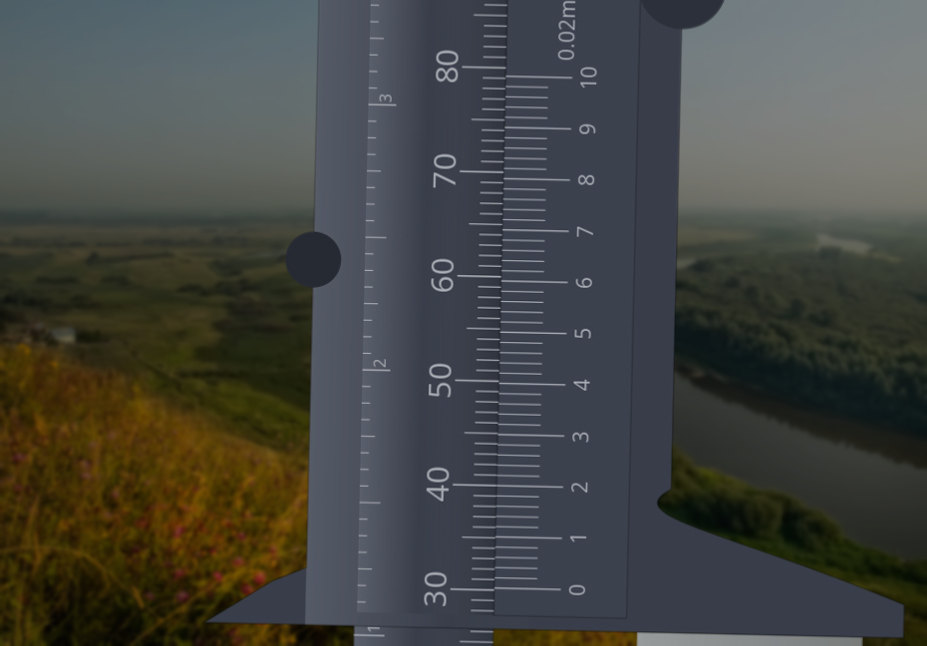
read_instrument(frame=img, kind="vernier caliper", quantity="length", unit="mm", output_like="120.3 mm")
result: 30.2 mm
